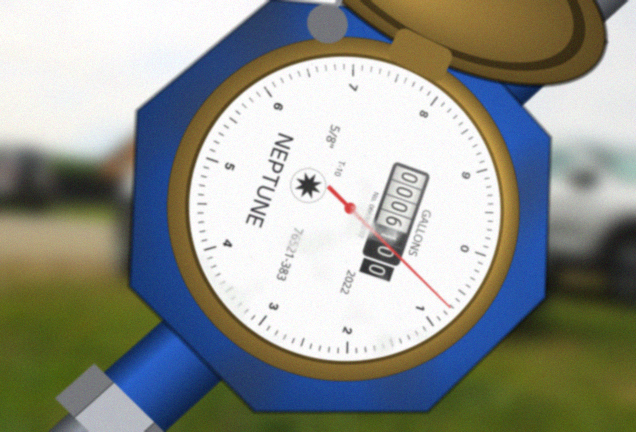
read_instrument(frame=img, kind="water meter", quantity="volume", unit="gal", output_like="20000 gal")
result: 6100.7 gal
